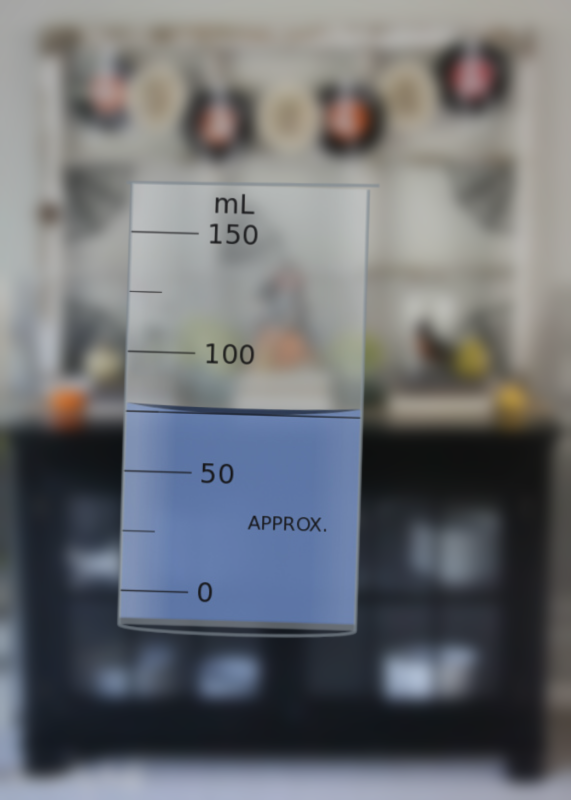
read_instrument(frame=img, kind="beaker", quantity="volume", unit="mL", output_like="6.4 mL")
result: 75 mL
